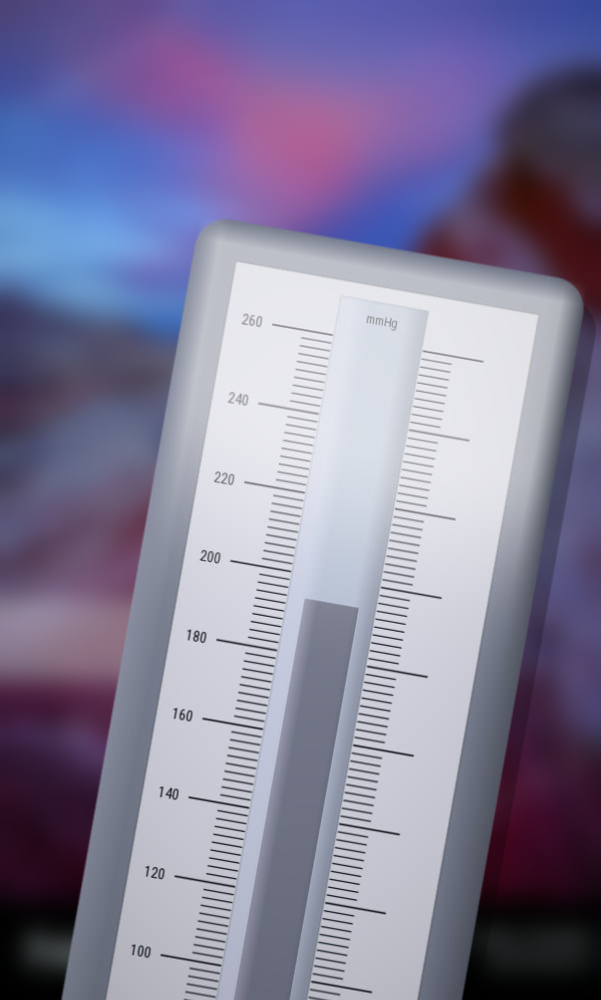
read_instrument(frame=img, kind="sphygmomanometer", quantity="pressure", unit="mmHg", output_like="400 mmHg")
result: 194 mmHg
